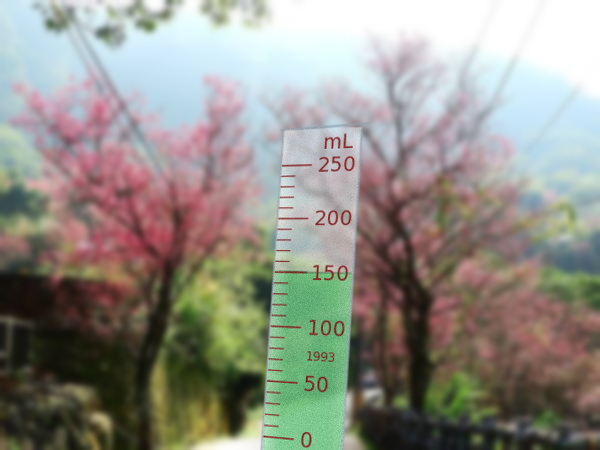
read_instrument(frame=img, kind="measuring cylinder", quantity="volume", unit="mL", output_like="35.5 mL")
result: 150 mL
